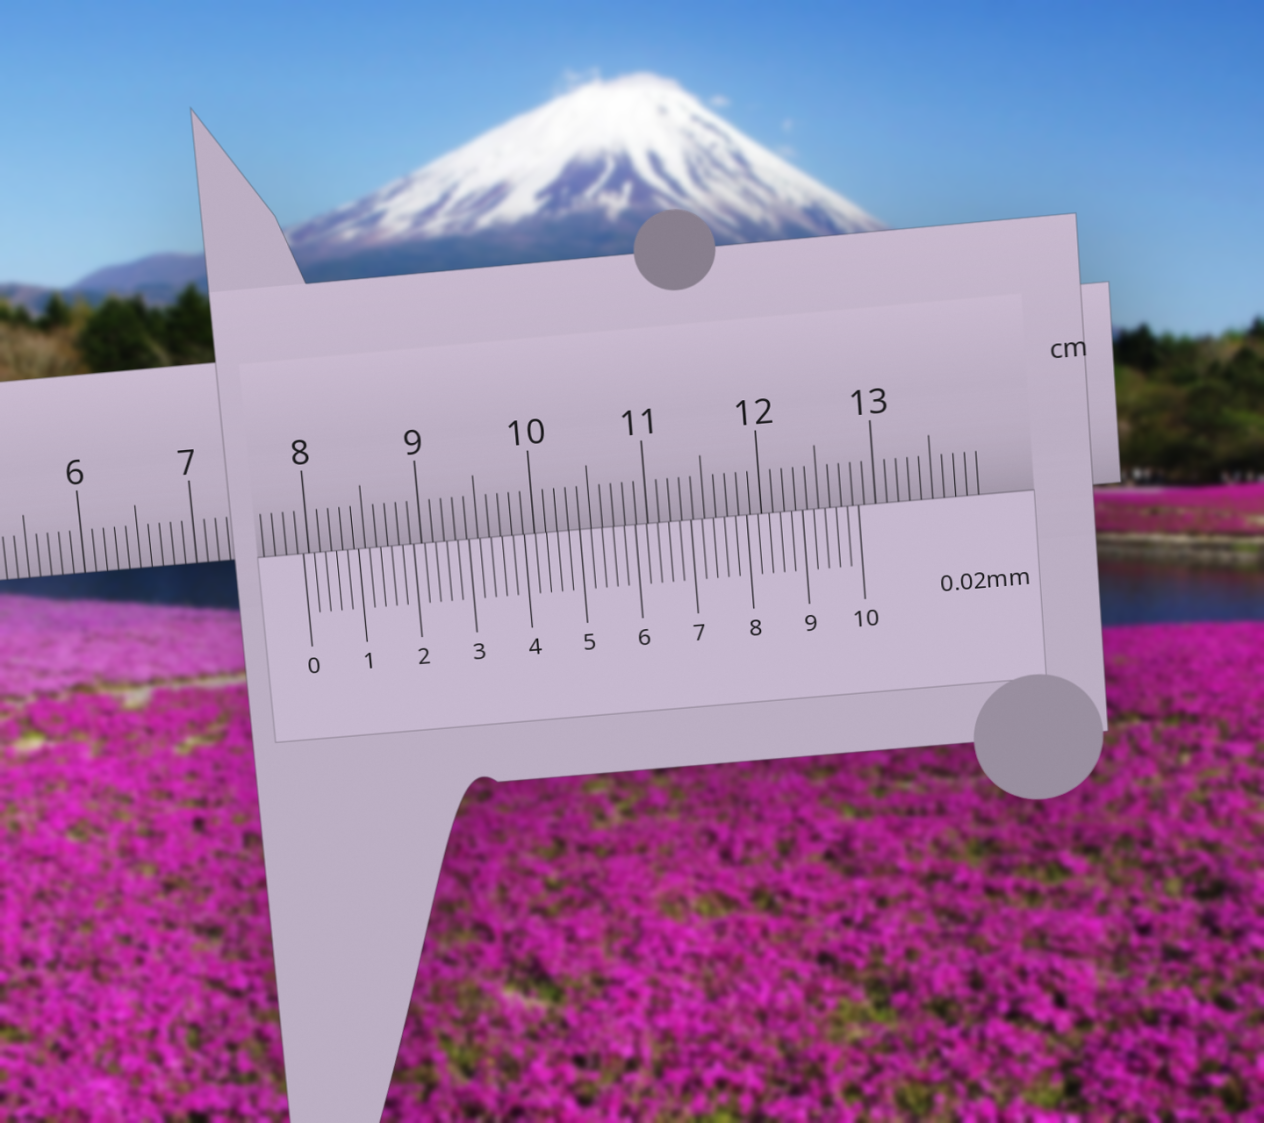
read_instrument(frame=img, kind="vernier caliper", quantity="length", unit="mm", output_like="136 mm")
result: 79.5 mm
